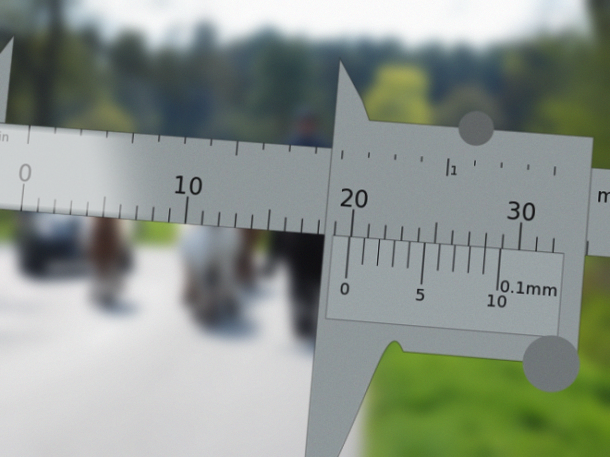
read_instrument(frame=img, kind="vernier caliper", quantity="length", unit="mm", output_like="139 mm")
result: 19.9 mm
